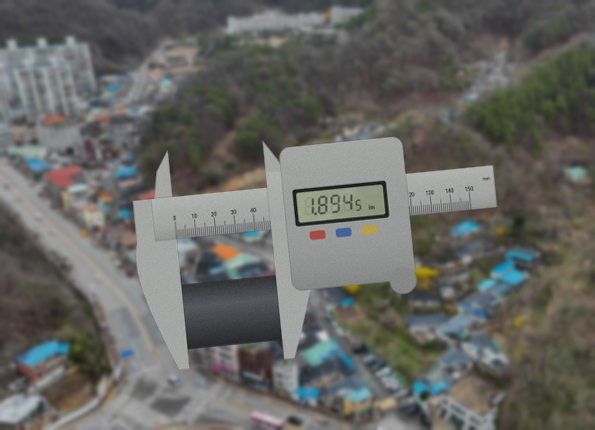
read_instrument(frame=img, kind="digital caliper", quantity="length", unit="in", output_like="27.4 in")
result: 1.8945 in
